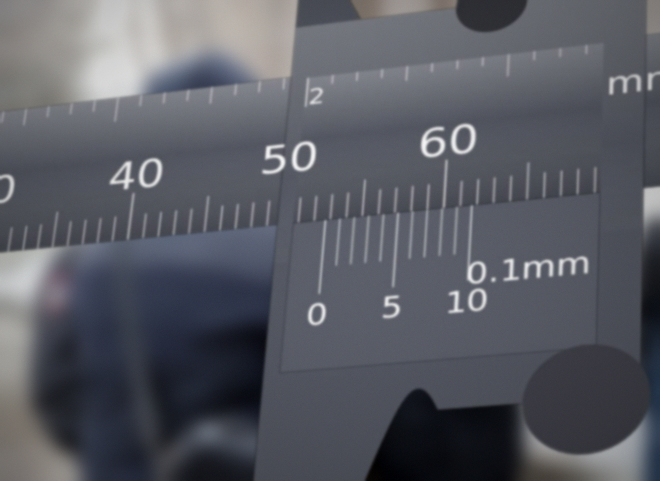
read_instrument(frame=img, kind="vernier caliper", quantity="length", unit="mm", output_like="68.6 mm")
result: 52.7 mm
